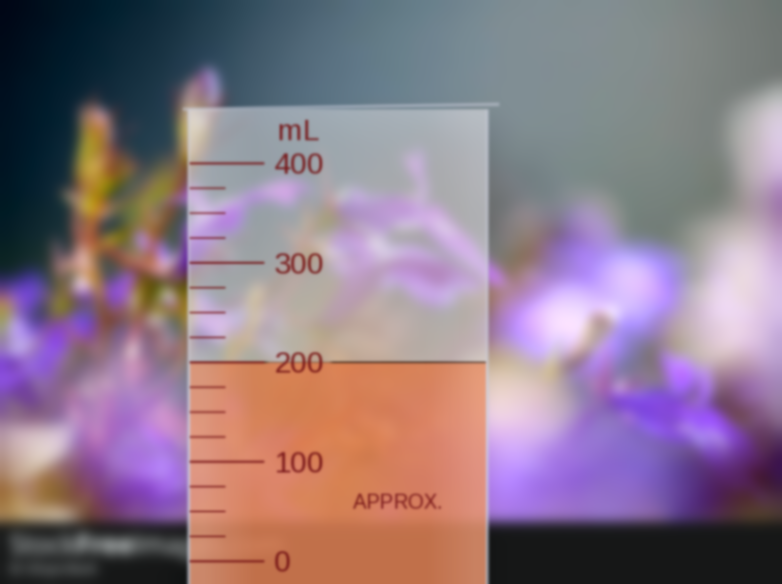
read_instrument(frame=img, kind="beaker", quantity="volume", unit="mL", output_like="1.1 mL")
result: 200 mL
